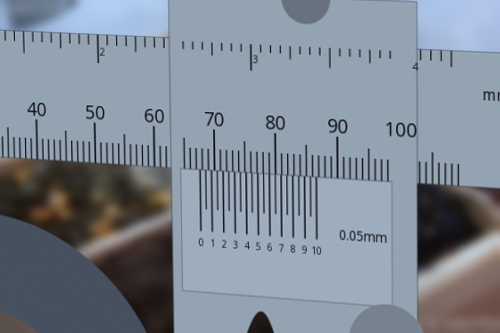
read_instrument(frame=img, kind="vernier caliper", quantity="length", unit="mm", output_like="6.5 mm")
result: 67.6 mm
